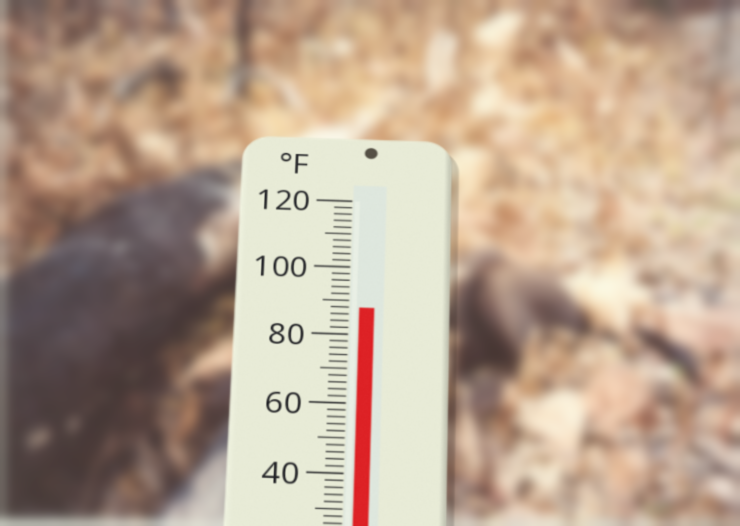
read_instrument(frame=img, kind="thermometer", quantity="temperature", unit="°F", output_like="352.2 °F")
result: 88 °F
